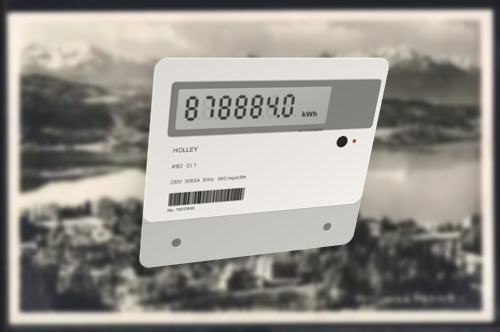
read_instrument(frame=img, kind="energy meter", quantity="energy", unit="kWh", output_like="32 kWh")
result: 878884.0 kWh
